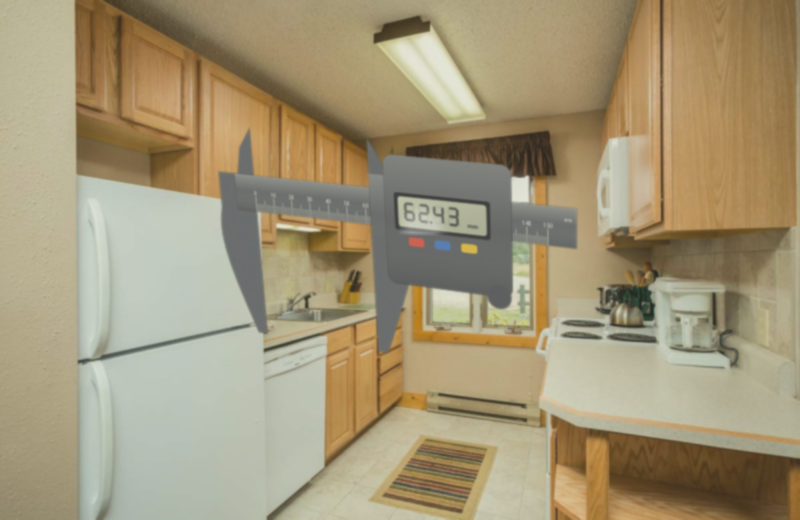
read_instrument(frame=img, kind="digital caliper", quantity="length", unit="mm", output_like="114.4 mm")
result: 62.43 mm
